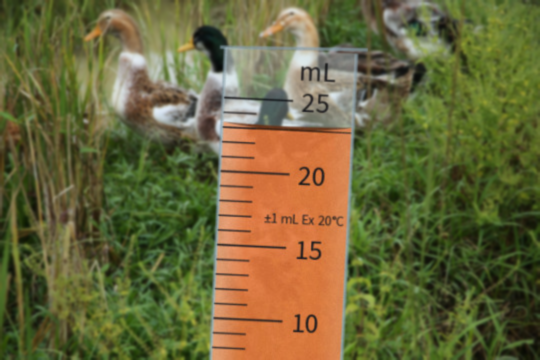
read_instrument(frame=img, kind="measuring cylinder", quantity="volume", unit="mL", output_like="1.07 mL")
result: 23 mL
